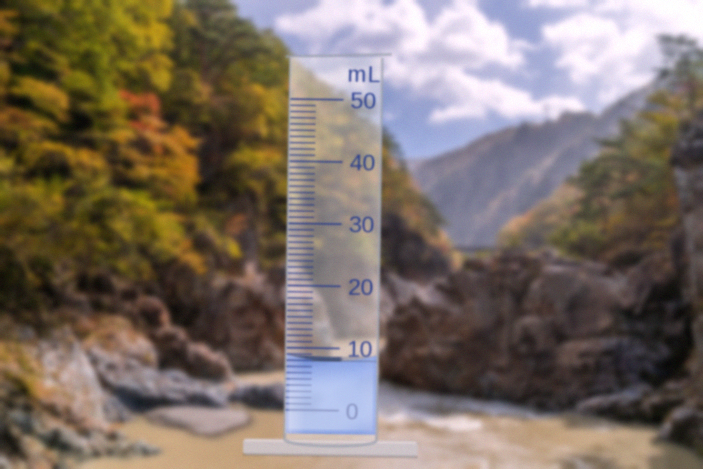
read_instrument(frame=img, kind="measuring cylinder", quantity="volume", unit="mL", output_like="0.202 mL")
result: 8 mL
